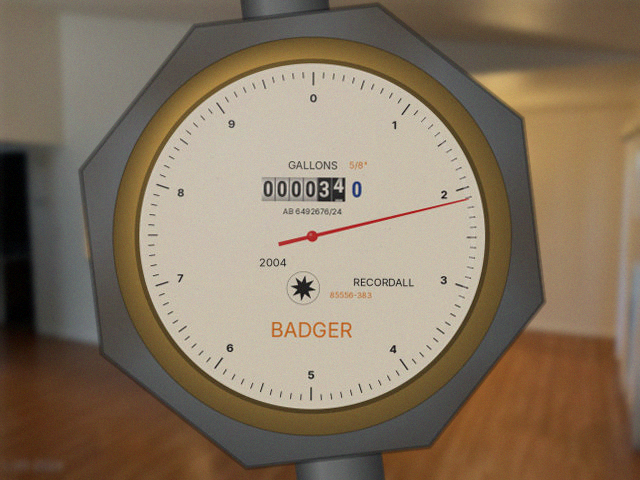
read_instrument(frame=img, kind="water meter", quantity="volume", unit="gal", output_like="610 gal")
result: 342.1 gal
